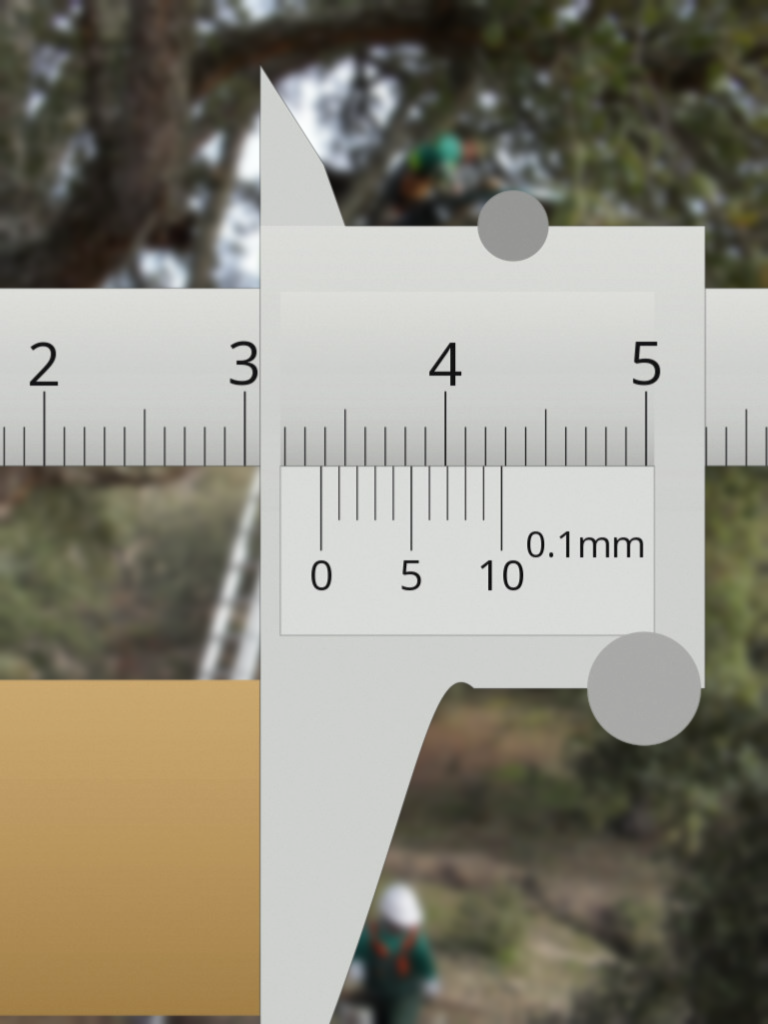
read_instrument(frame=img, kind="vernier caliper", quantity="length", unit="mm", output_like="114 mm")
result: 33.8 mm
